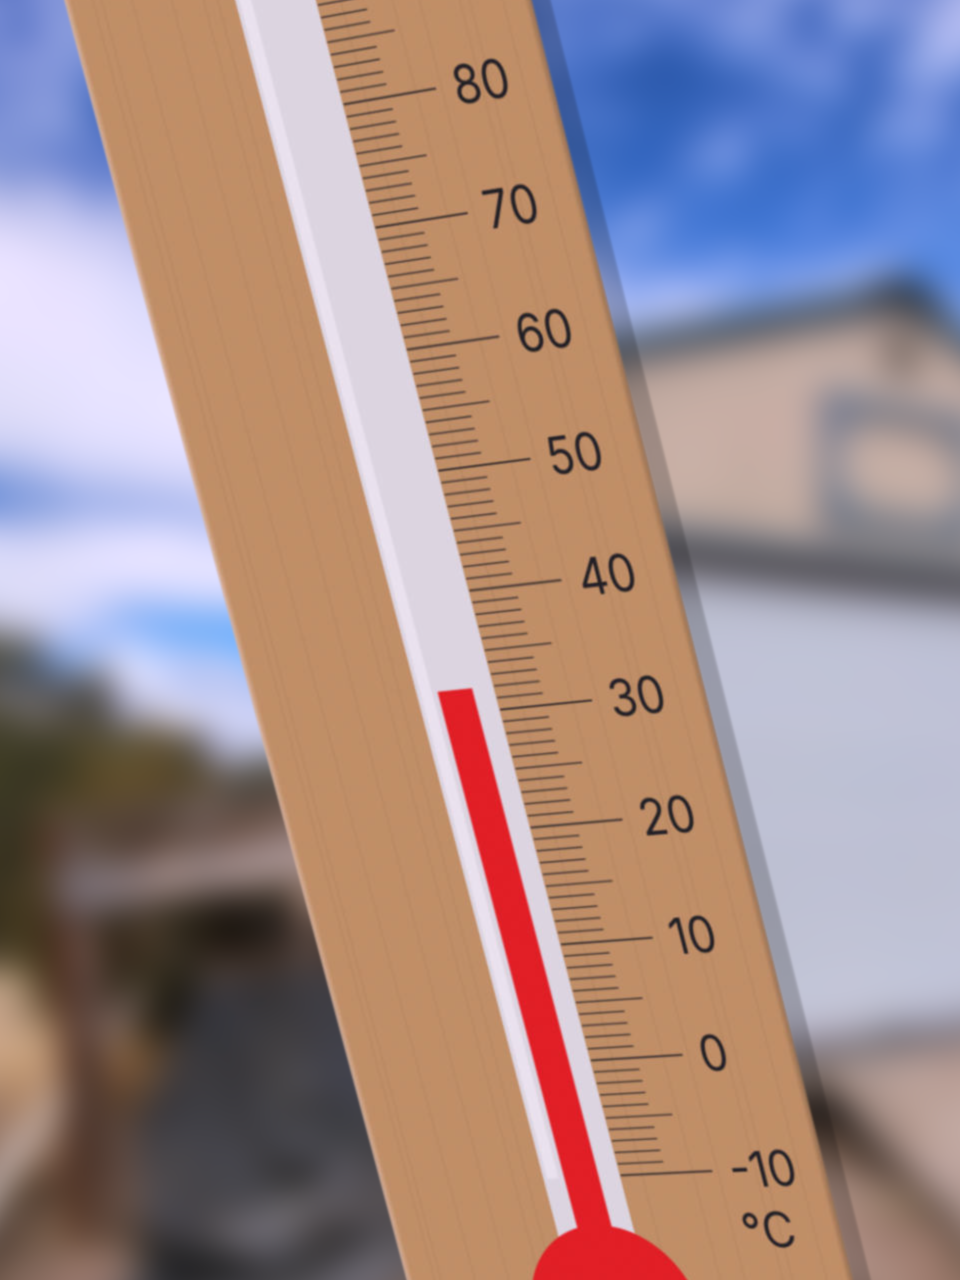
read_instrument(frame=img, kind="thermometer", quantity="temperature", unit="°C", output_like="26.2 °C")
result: 32 °C
